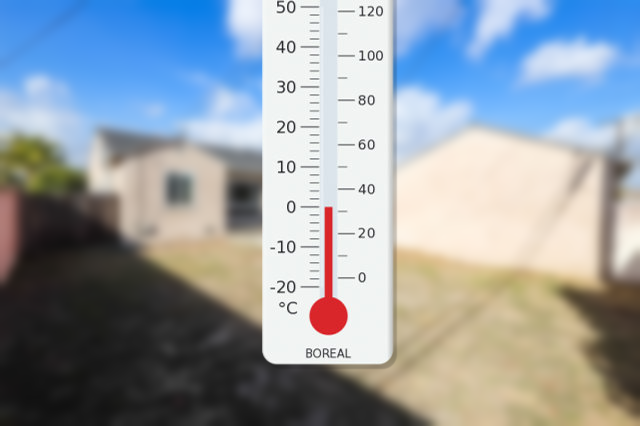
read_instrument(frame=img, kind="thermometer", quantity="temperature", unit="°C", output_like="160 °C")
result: 0 °C
